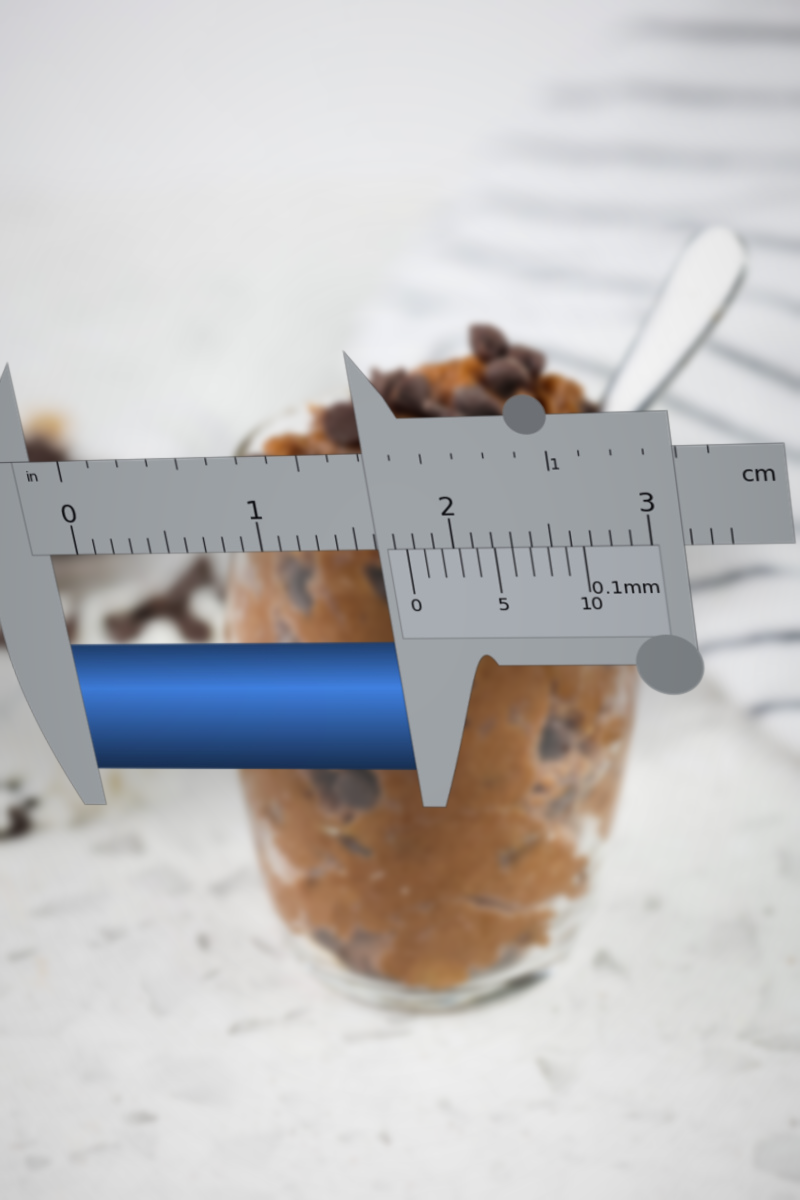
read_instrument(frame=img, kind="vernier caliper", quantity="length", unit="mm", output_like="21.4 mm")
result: 17.6 mm
